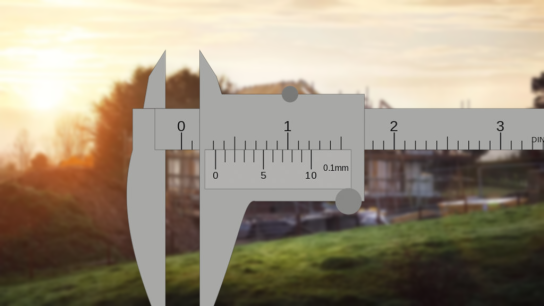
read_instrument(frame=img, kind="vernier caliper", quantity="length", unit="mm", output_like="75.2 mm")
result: 3.2 mm
